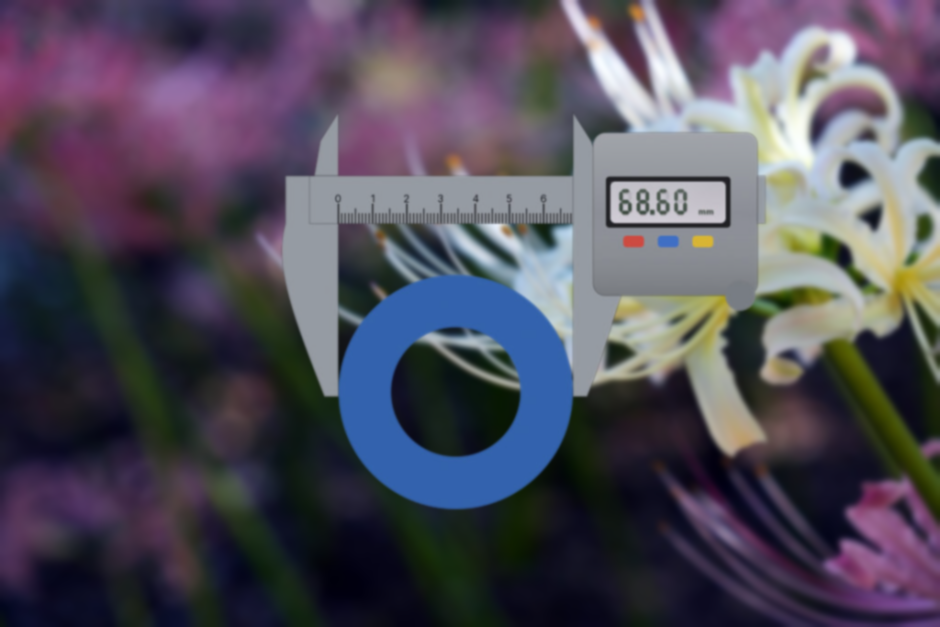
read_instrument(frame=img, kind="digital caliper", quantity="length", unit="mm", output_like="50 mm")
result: 68.60 mm
